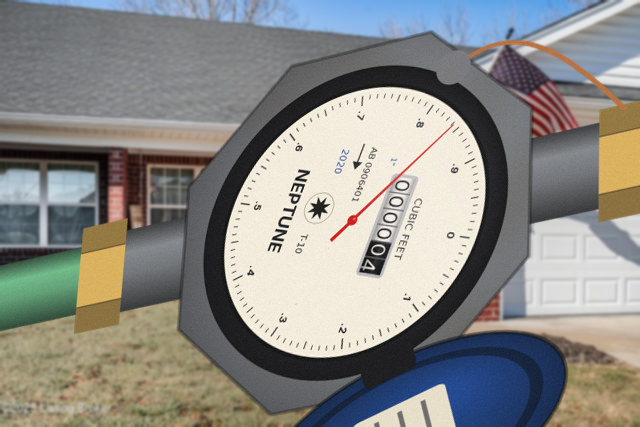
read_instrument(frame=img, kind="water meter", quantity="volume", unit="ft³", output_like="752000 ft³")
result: 3.84 ft³
